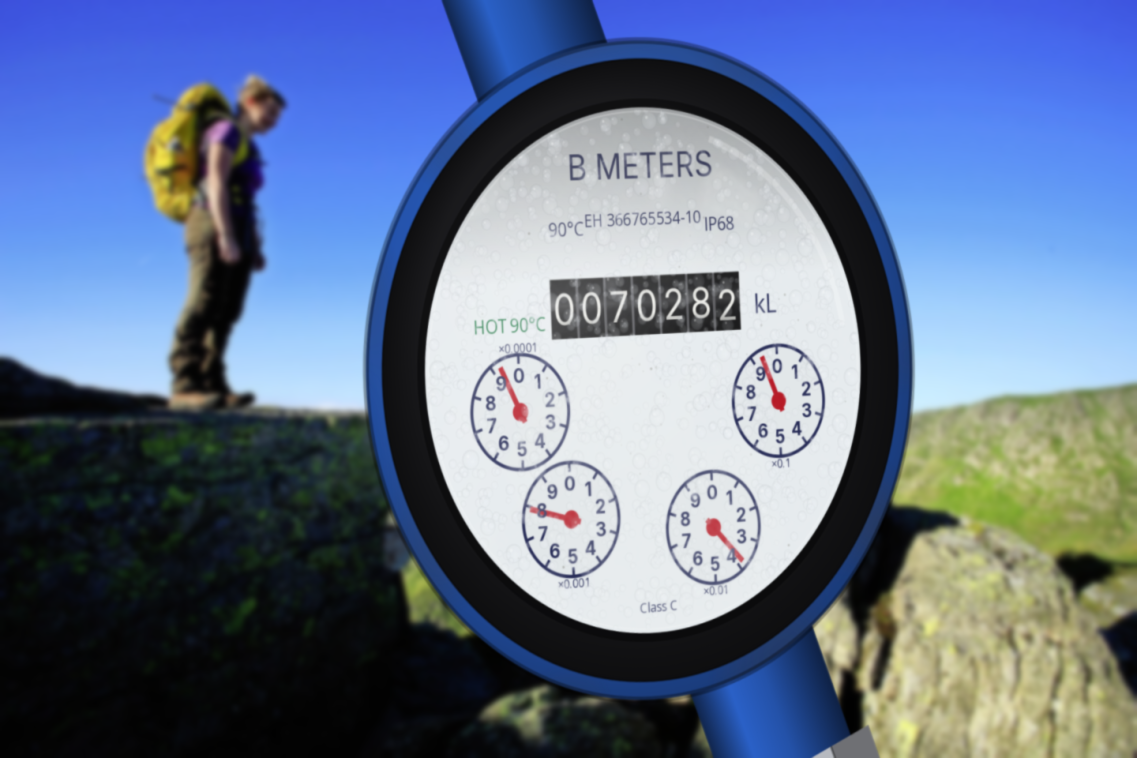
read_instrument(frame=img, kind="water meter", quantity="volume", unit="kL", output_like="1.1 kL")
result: 70281.9379 kL
